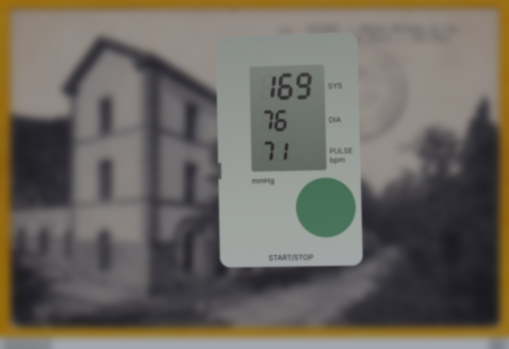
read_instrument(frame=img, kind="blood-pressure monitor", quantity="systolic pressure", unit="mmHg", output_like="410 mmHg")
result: 169 mmHg
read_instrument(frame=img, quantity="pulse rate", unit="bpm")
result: 71 bpm
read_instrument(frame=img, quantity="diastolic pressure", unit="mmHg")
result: 76 mmHg
